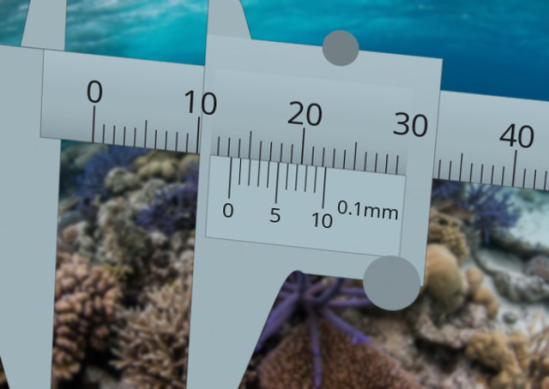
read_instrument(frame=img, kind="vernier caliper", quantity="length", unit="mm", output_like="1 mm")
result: 13.3 mm
